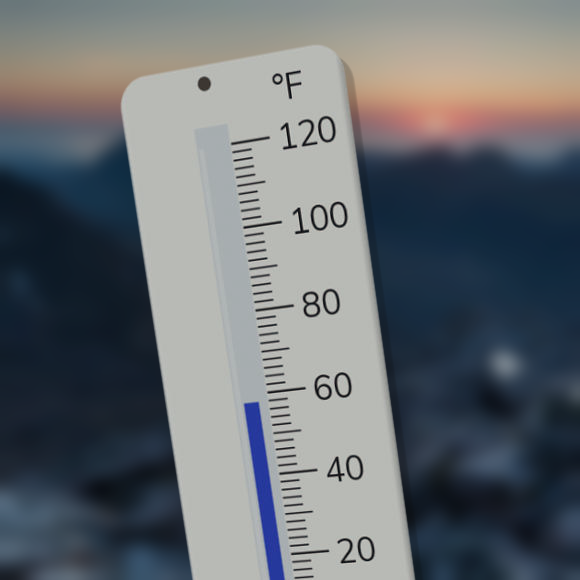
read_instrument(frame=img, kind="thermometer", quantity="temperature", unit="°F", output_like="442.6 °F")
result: 58 °F
